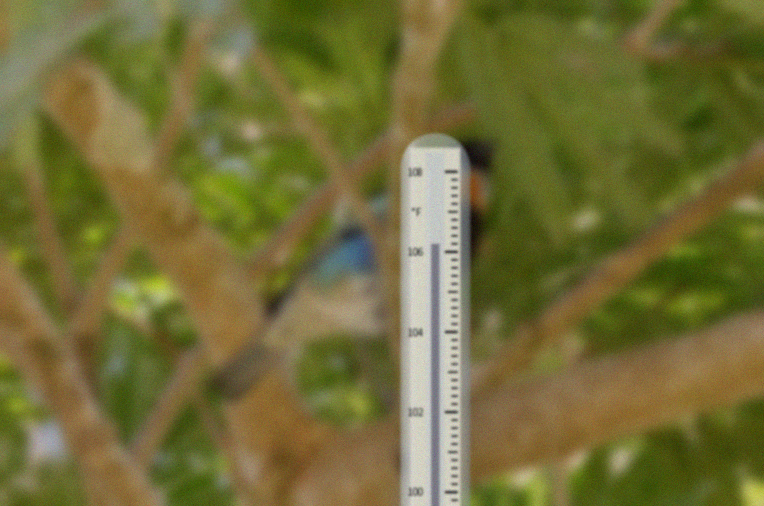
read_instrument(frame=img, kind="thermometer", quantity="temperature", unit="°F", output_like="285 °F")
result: 106.2 °F
